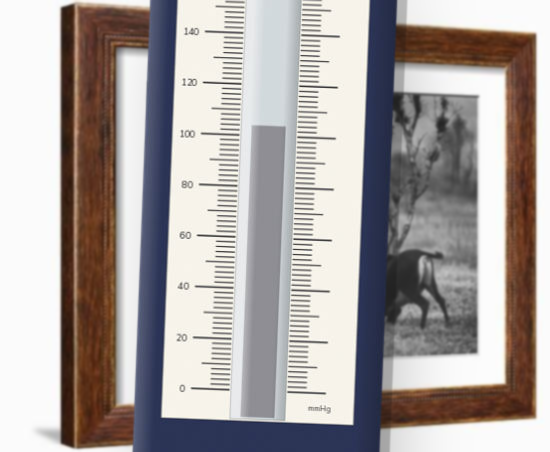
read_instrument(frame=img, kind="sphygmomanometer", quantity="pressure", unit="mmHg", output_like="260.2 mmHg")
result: 104 mmHg
